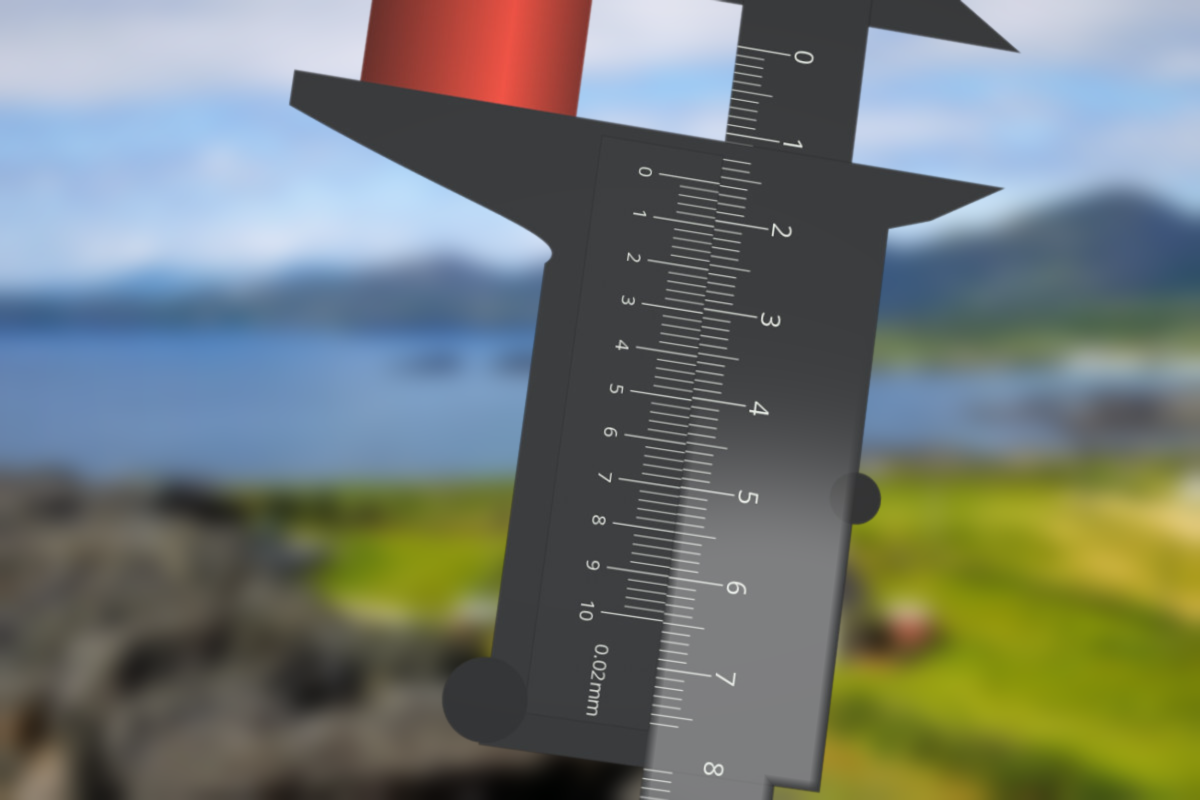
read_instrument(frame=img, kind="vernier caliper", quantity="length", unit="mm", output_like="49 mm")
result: 15.8 mm
